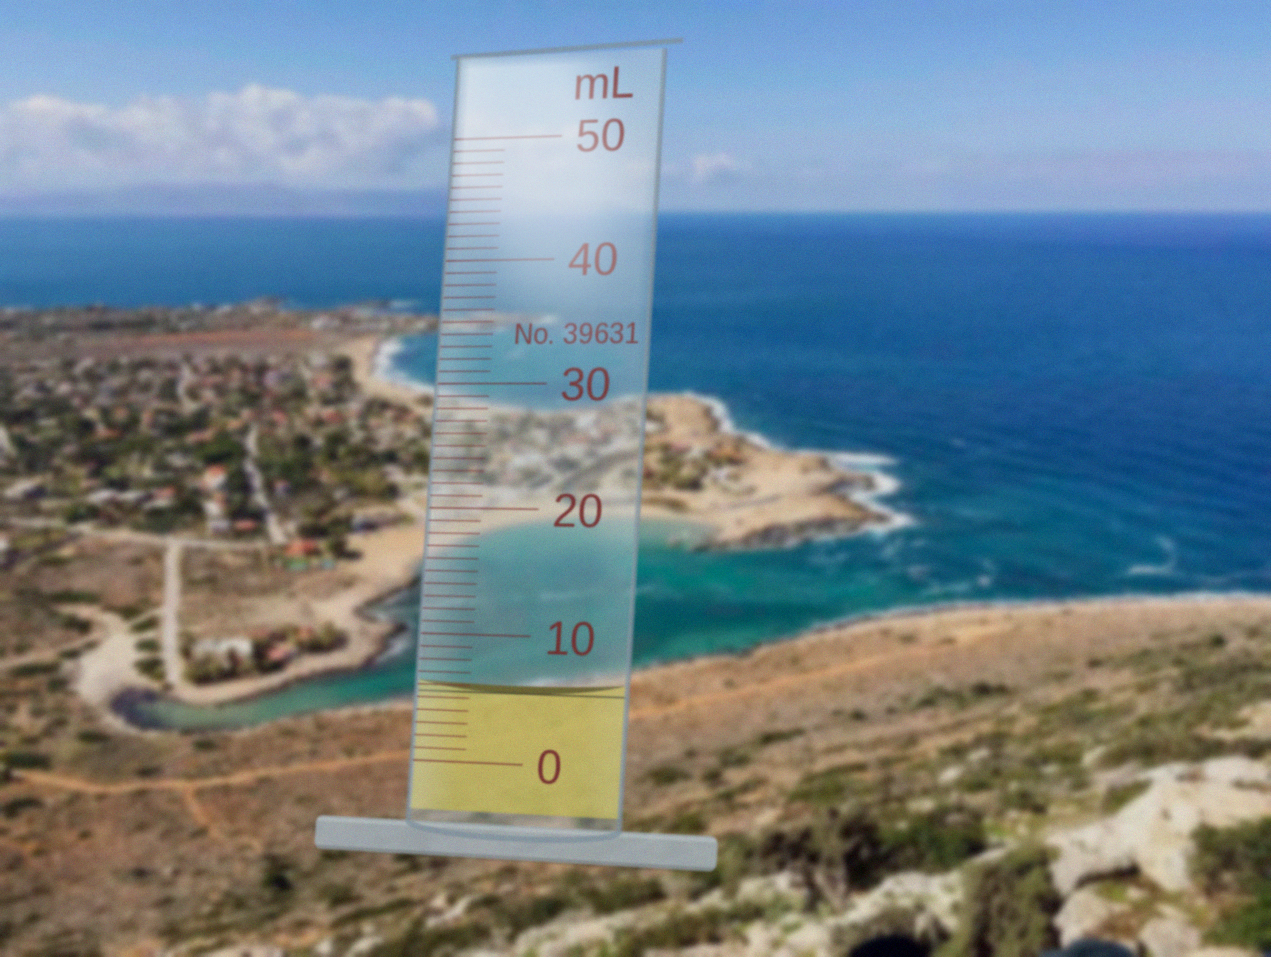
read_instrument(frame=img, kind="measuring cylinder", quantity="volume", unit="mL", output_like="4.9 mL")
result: 5.5 mL
